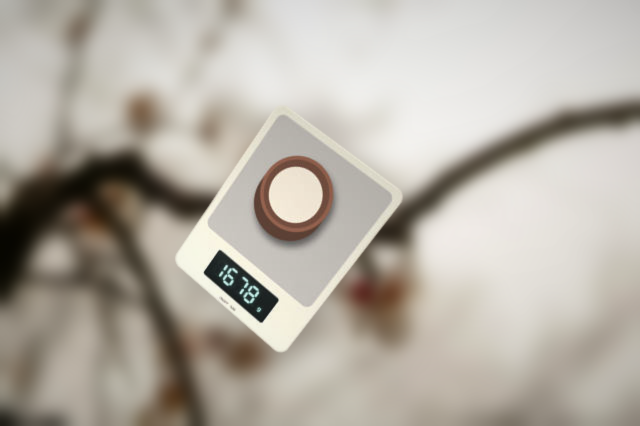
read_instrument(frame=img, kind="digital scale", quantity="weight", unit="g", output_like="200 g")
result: 1678 g
